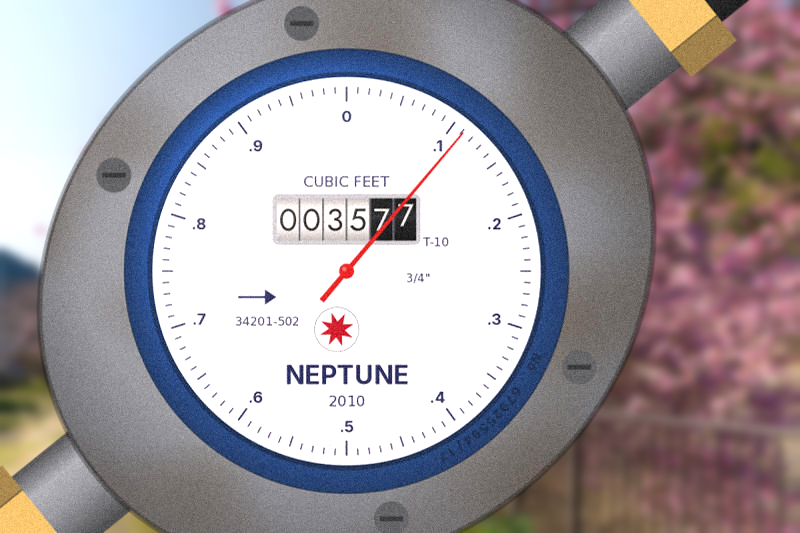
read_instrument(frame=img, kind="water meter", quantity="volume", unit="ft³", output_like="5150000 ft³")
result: 3577.11 ft³
